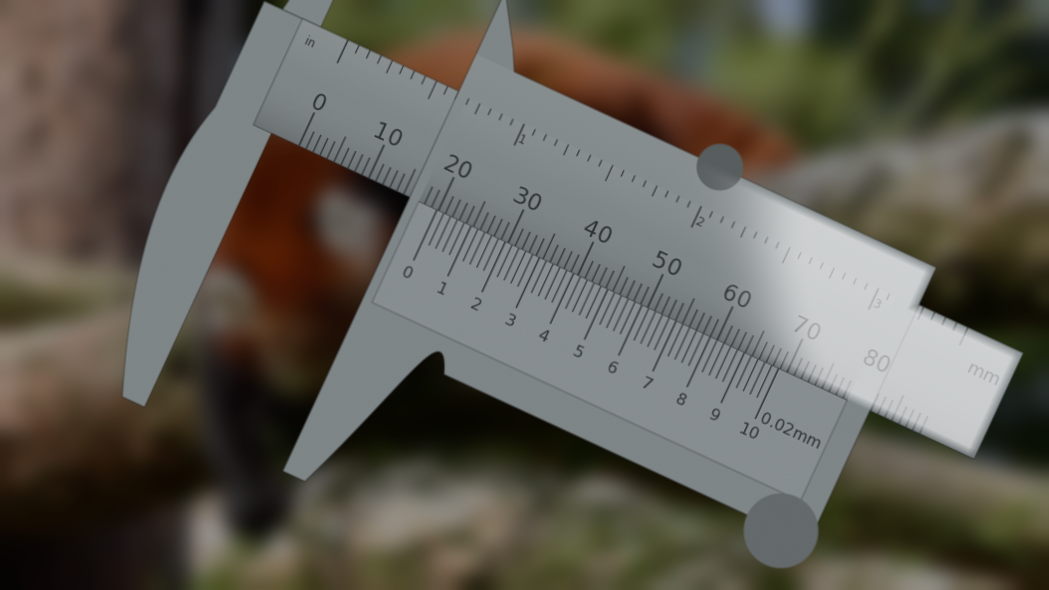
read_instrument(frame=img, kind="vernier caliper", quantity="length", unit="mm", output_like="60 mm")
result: 19.8 mm
